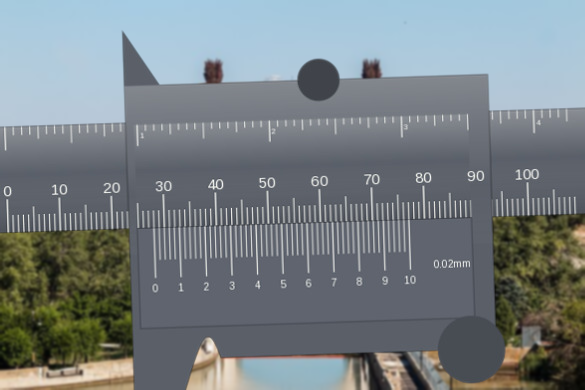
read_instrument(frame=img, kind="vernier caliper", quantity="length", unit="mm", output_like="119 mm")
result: 28.0 mm
